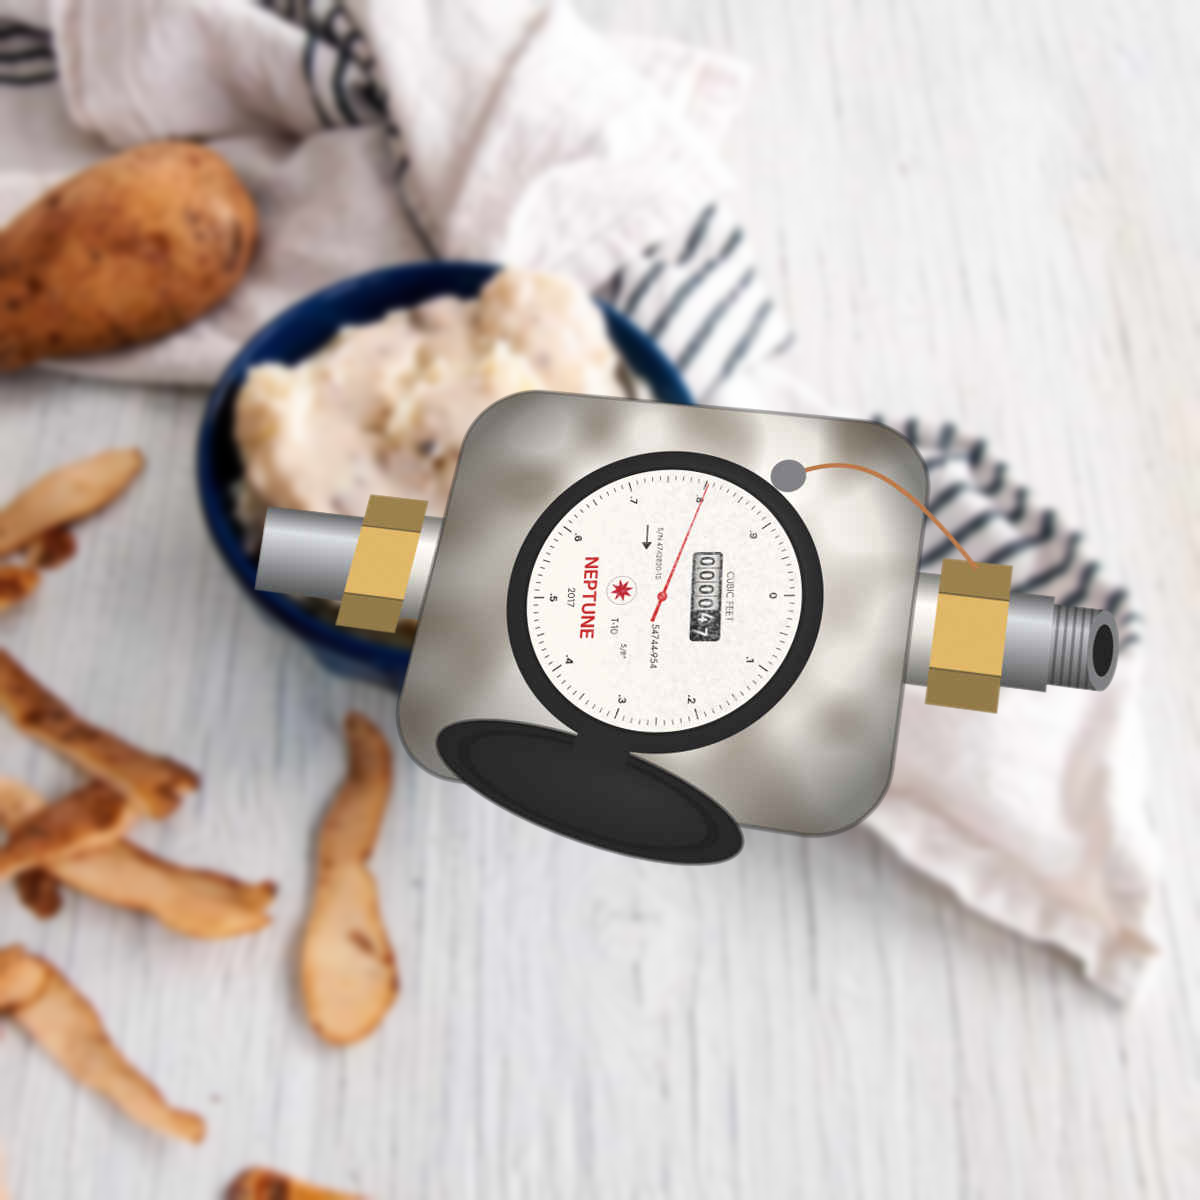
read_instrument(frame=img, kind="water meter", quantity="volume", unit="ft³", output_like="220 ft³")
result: 46.80 ft³
